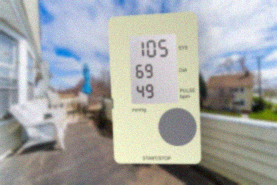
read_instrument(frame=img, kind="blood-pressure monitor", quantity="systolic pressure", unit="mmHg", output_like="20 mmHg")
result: 105 mmHg
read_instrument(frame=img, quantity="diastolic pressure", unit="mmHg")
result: 69 mmHg
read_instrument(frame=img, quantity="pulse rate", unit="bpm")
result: 49 bpm
